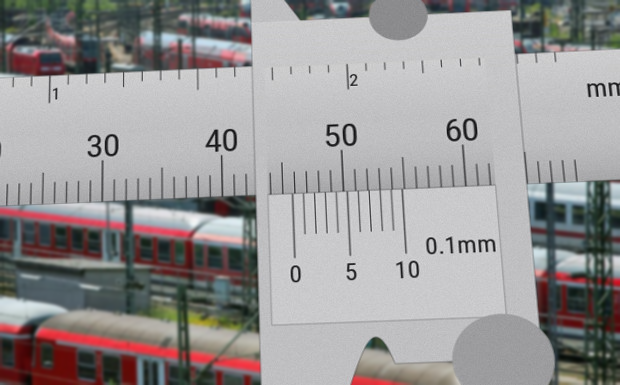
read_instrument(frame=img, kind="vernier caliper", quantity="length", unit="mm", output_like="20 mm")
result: 45.8 mm
